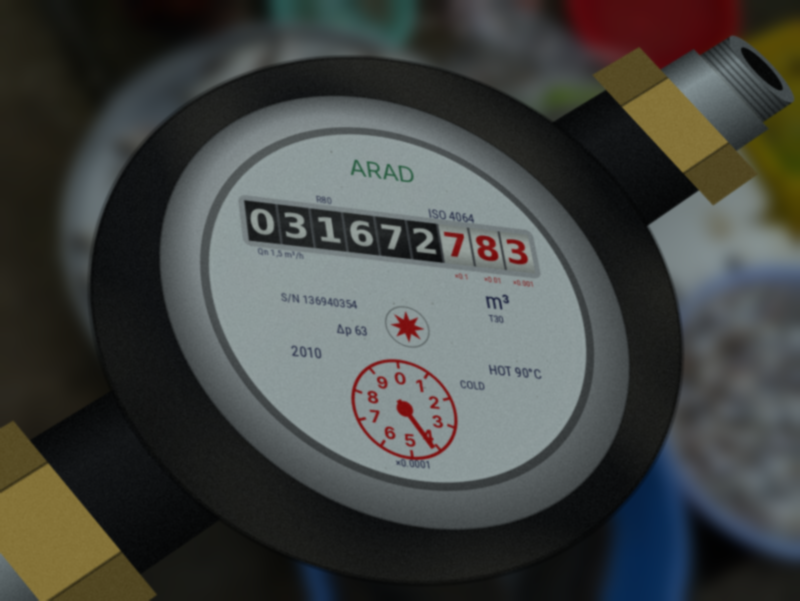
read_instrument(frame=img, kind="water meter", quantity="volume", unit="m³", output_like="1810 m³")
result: 31672.7834 m³
